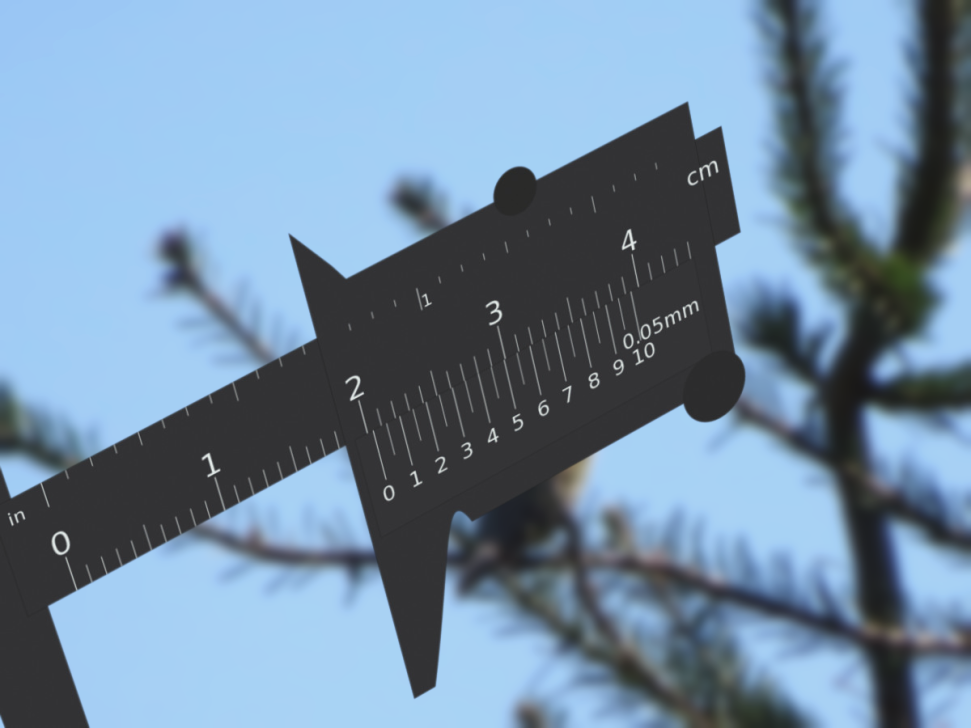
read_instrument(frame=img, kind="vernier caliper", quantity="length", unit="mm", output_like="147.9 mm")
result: 20.4 mm
